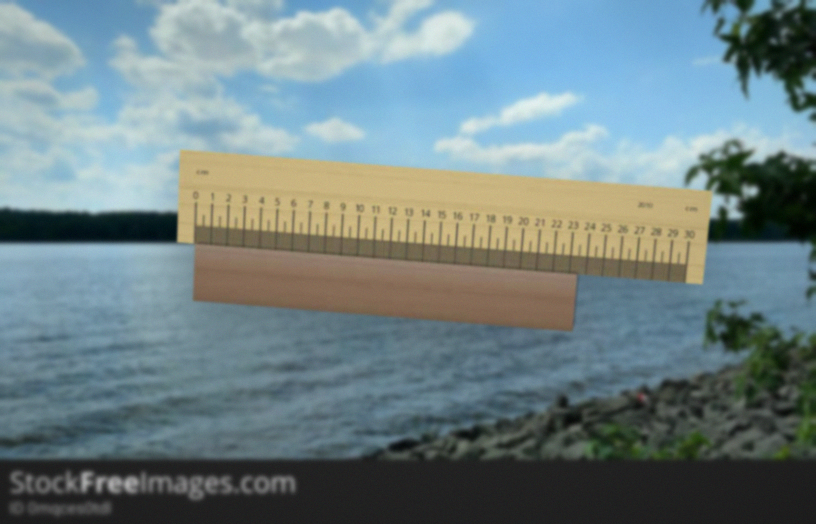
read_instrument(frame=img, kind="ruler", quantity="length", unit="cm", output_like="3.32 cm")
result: 23.5 cm
